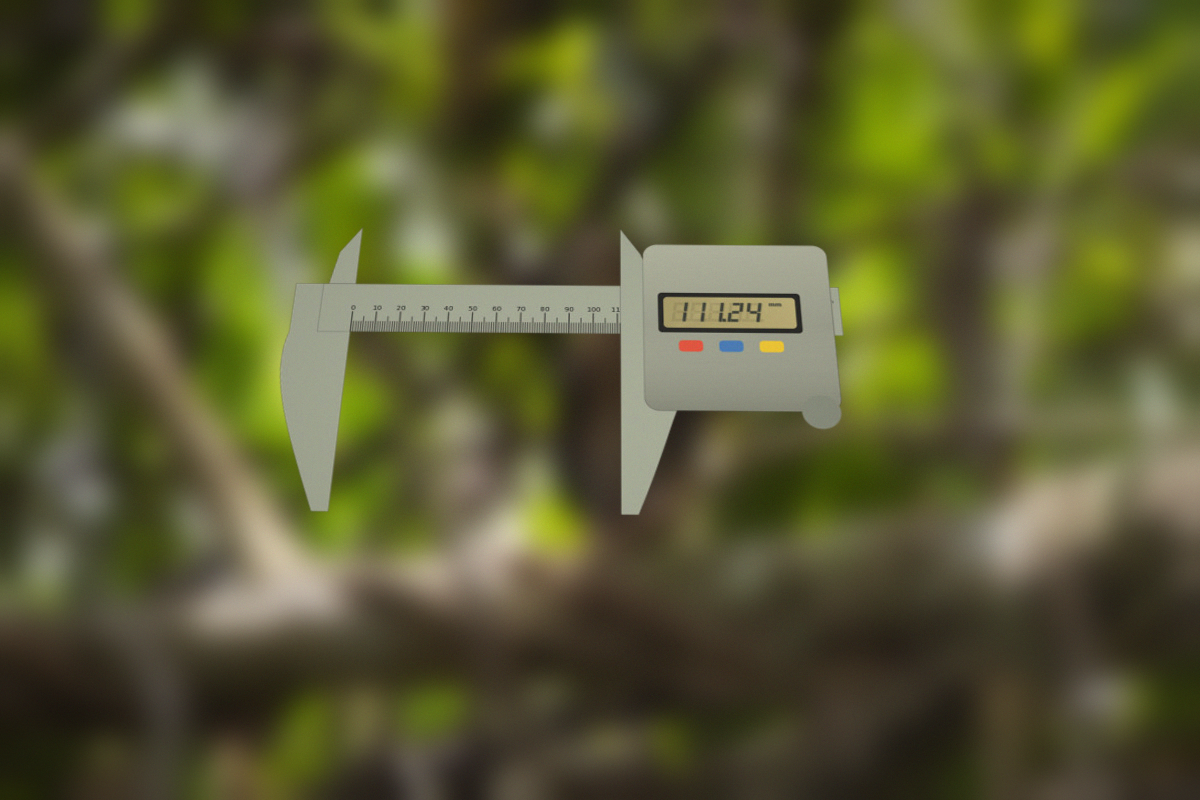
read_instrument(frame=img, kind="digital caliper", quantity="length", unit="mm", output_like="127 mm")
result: 111.24 mm
